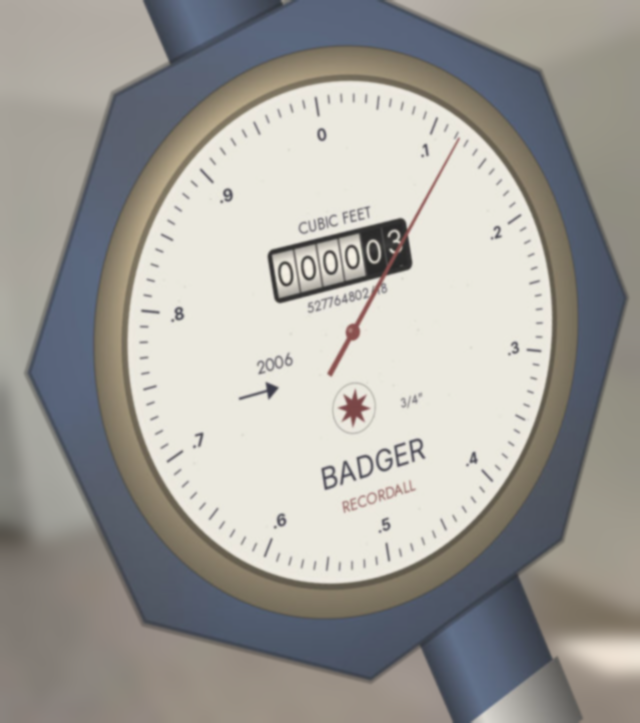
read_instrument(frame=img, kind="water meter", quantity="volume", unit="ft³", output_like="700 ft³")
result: 3.12 ft³
